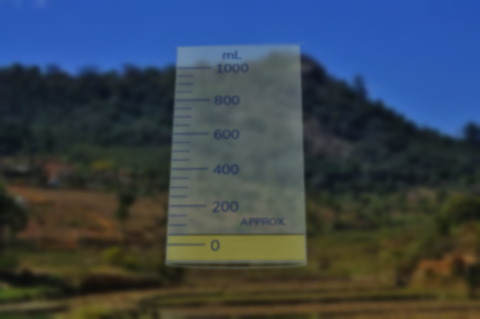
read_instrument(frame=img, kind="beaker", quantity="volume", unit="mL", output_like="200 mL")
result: 50 mL
